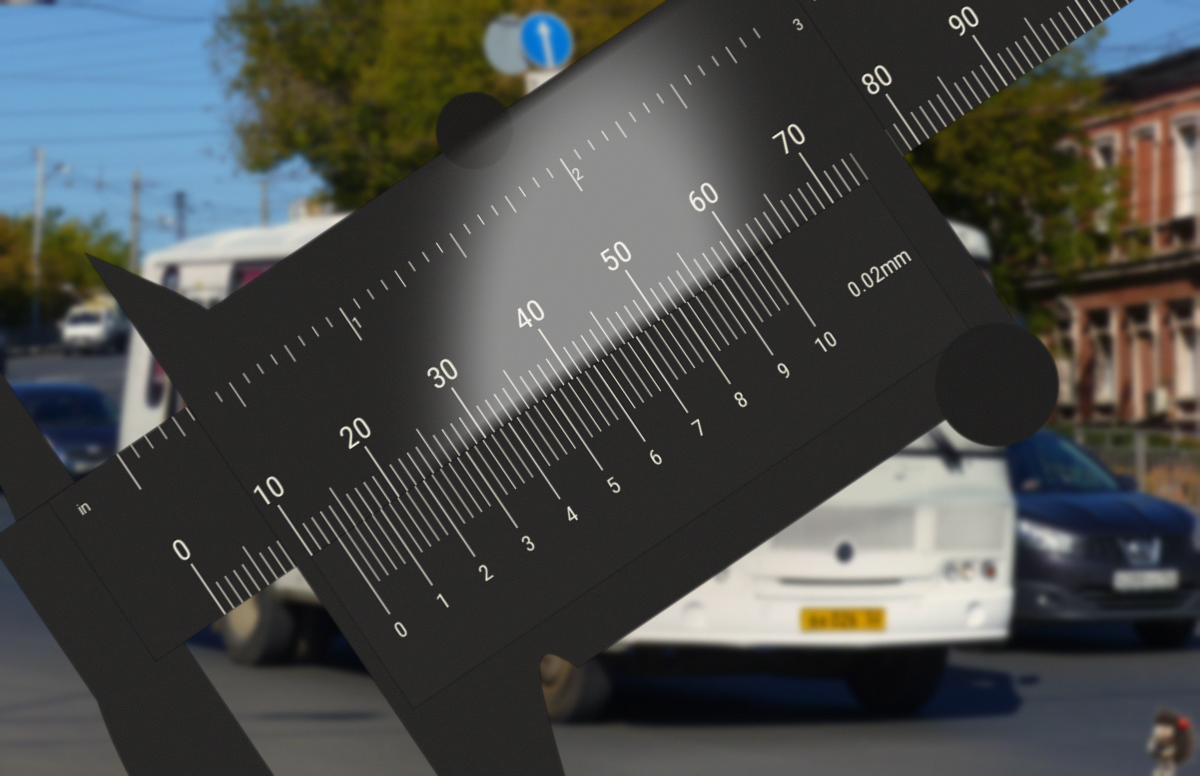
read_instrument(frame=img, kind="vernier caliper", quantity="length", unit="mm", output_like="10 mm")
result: 13.0 mm
